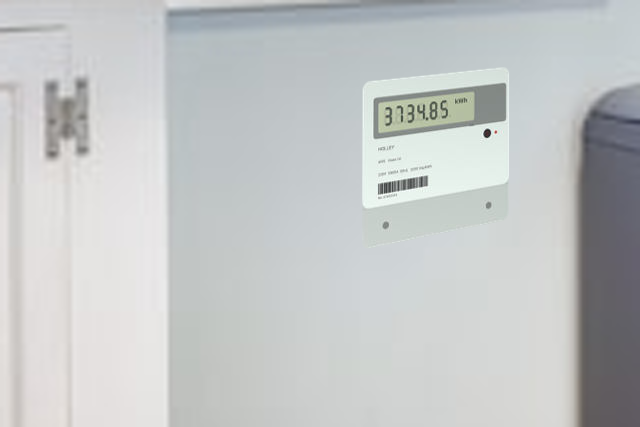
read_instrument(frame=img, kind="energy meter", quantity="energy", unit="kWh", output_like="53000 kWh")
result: 3734.85 kWh
